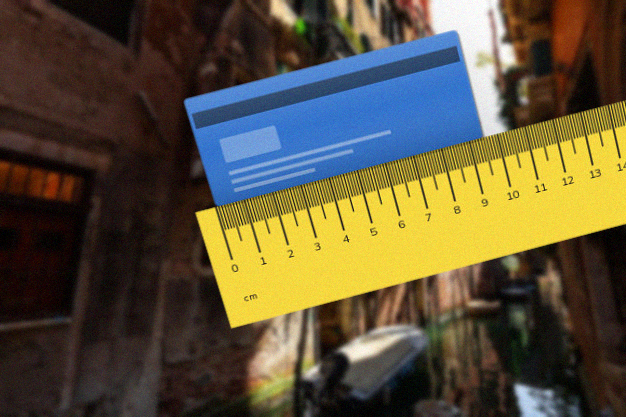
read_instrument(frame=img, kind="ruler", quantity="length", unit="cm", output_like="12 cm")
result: 9.5 cm
